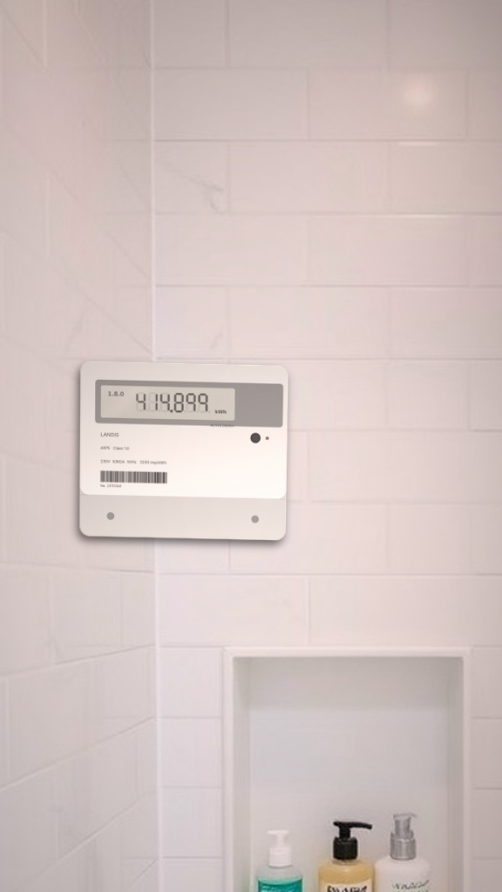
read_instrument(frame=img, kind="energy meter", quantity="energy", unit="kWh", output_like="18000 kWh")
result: 414.899 kWh
